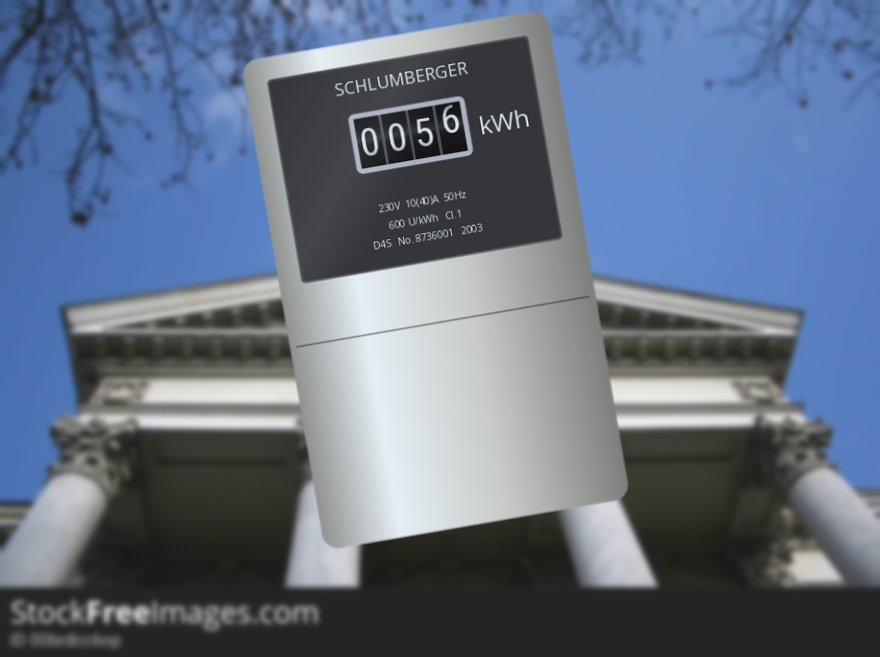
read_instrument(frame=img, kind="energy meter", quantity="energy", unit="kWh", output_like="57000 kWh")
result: 56 kWh
